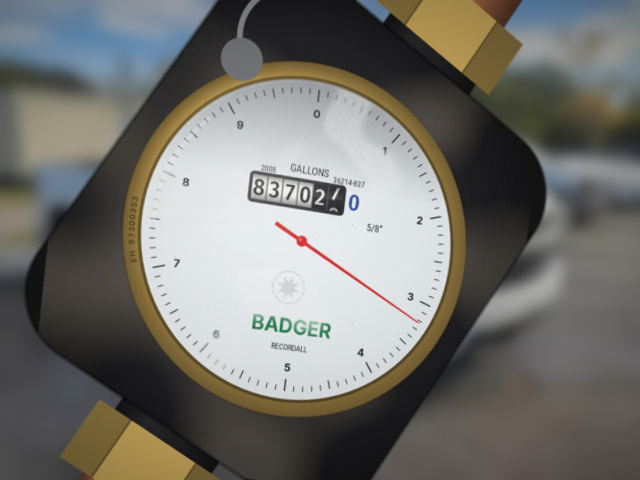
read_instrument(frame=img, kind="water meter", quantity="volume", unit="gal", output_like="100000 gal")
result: 8370273.2 gal
